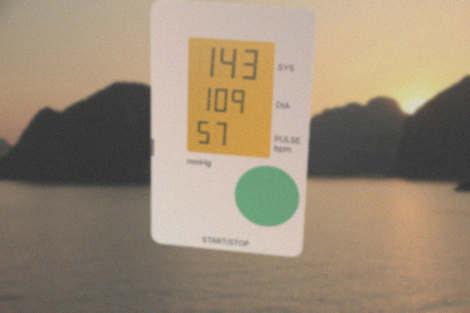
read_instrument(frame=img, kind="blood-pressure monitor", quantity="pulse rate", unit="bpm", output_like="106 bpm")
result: 57 bpm
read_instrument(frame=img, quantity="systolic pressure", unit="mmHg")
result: 143 mmHg
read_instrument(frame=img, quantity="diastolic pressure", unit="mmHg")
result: 109 mmHg
